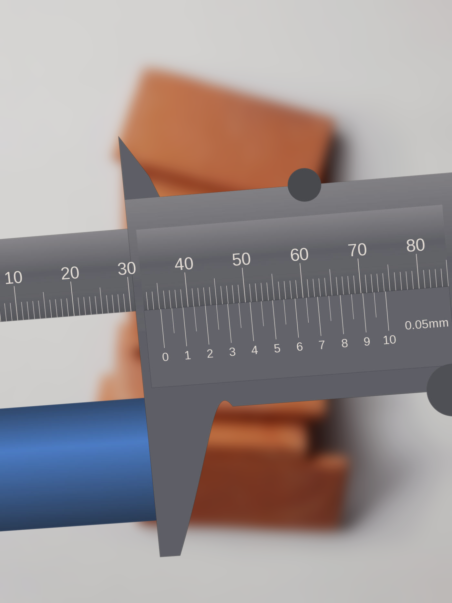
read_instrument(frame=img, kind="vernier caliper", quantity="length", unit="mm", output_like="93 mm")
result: 35.2 mm
